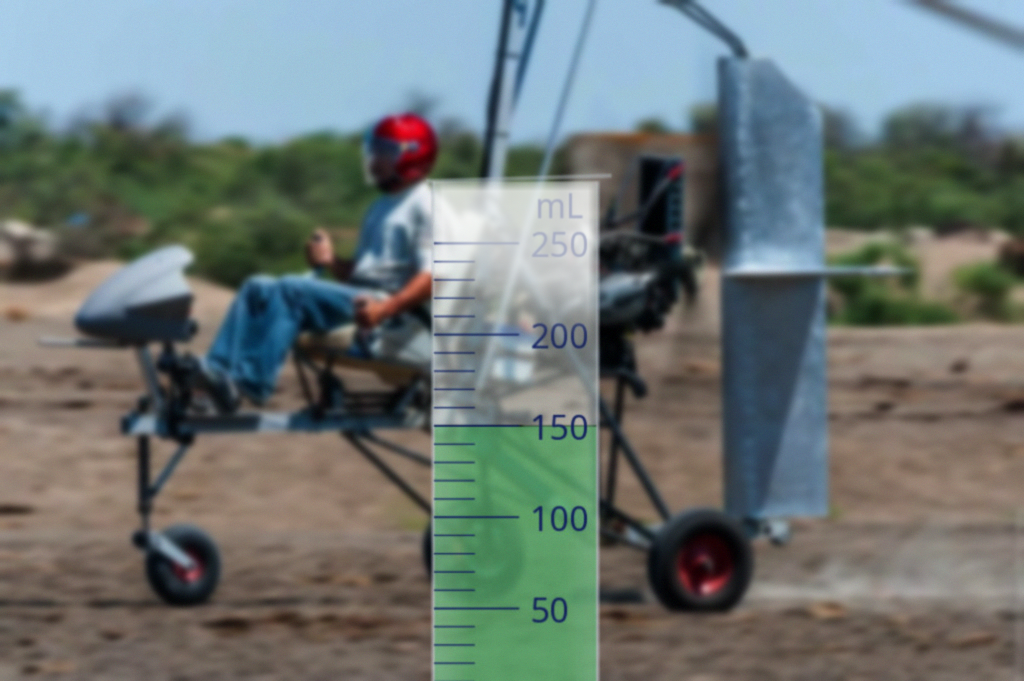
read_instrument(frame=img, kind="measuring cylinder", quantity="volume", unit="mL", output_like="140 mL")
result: 150 mL
